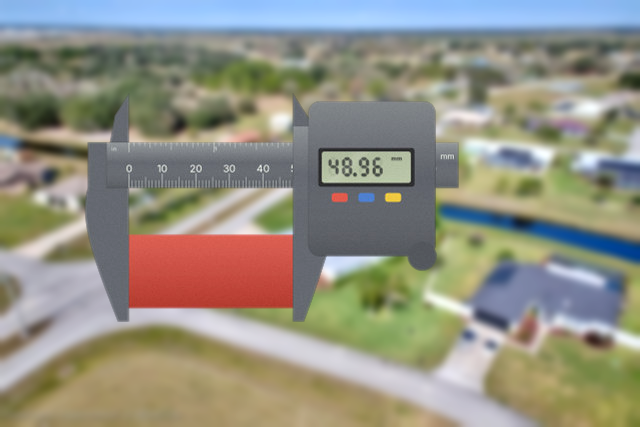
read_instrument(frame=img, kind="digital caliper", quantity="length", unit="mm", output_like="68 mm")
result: 48.96 mm
